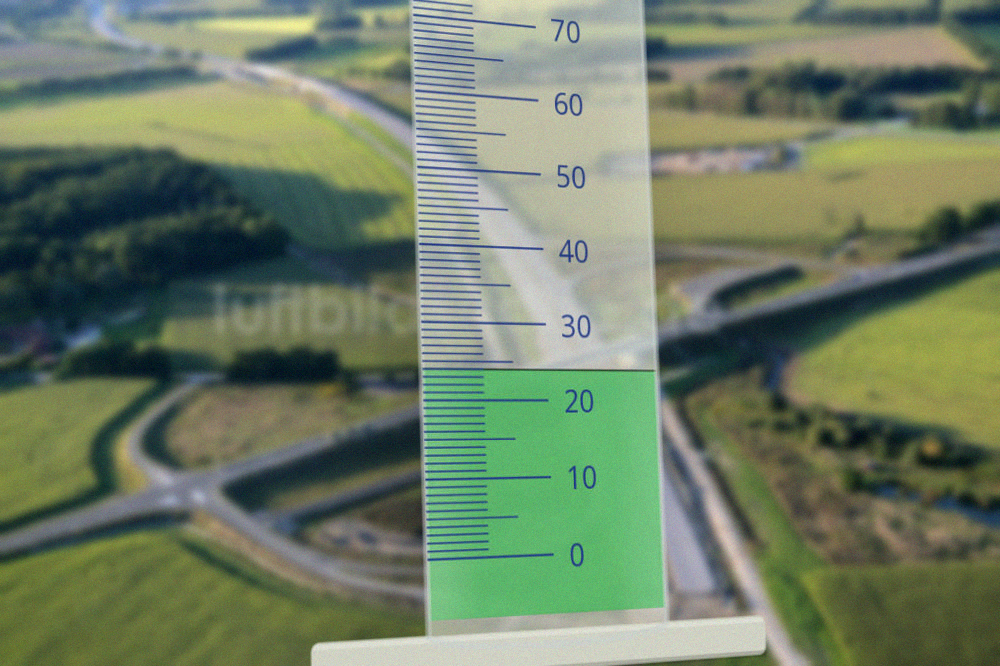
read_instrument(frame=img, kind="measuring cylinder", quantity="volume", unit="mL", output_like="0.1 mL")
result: 24 mL
